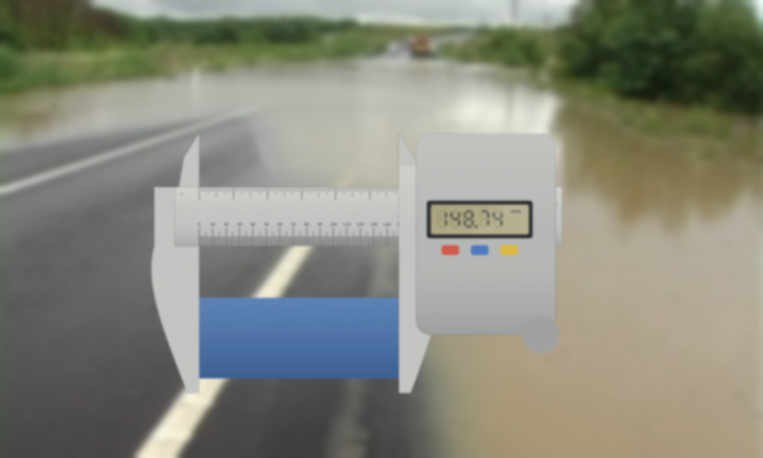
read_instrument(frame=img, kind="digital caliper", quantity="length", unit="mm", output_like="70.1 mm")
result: 148.74 mm
